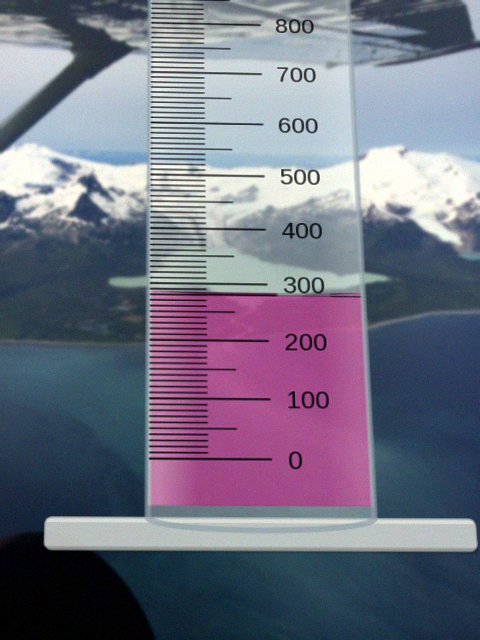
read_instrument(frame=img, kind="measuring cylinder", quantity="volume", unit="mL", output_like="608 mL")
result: 280 mL
